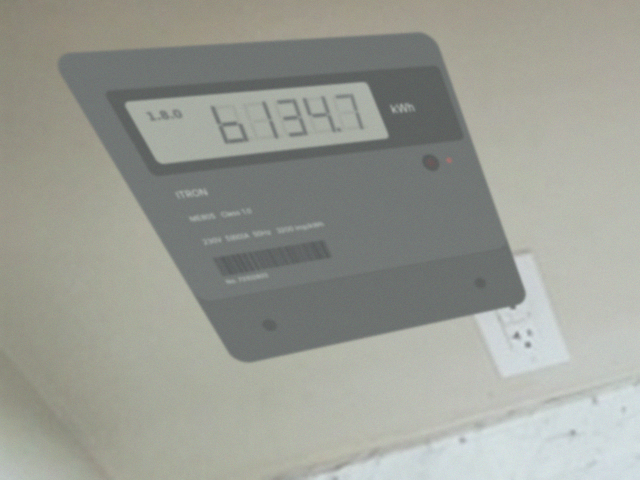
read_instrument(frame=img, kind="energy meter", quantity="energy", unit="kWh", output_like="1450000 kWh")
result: 6134.7 kWh
